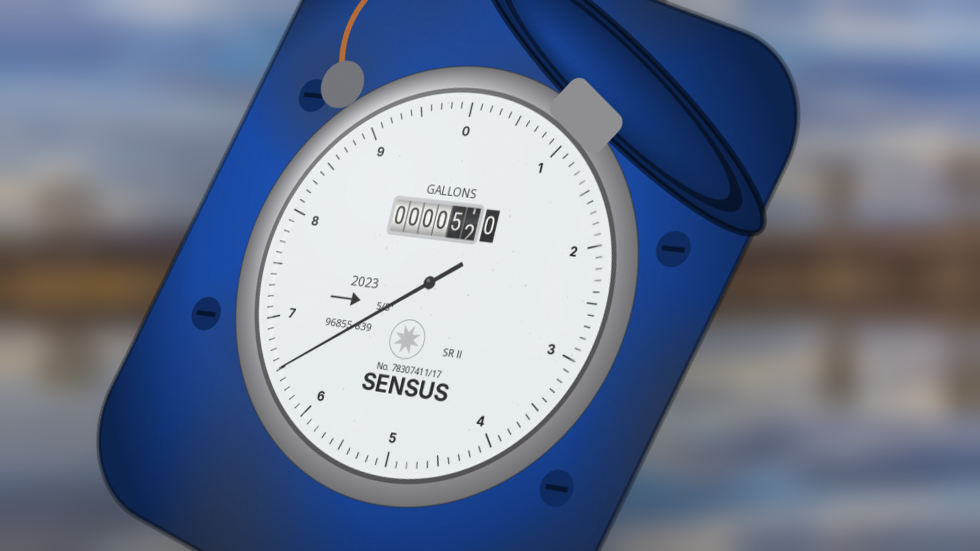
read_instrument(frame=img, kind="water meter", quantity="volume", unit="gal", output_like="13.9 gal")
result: 516.5 gal
